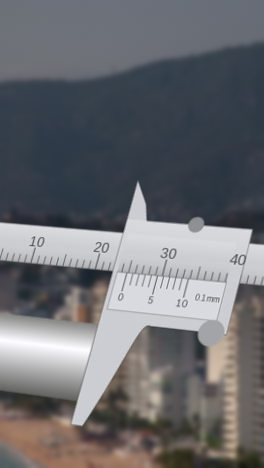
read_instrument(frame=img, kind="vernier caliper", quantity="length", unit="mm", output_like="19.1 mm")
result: 24.8 mm
